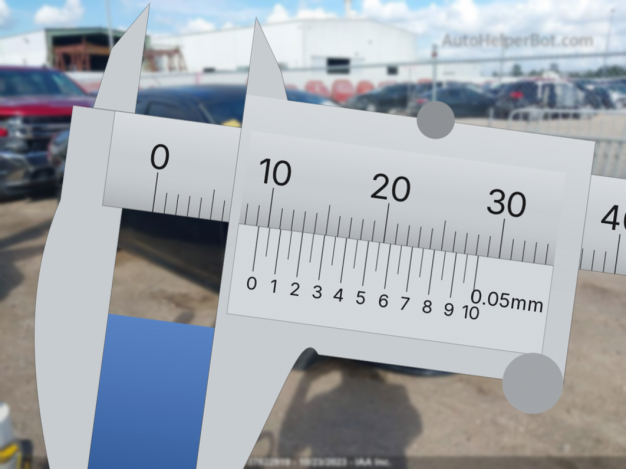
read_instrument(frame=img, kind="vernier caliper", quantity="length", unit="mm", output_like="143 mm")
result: 9.2 mm
